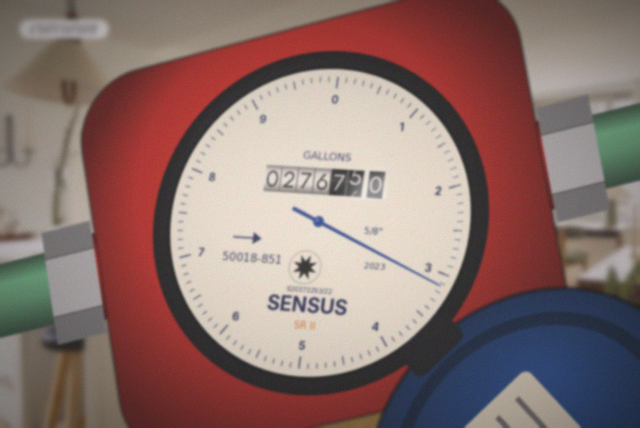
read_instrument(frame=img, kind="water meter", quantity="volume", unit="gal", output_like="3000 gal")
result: 276753.1 gal
